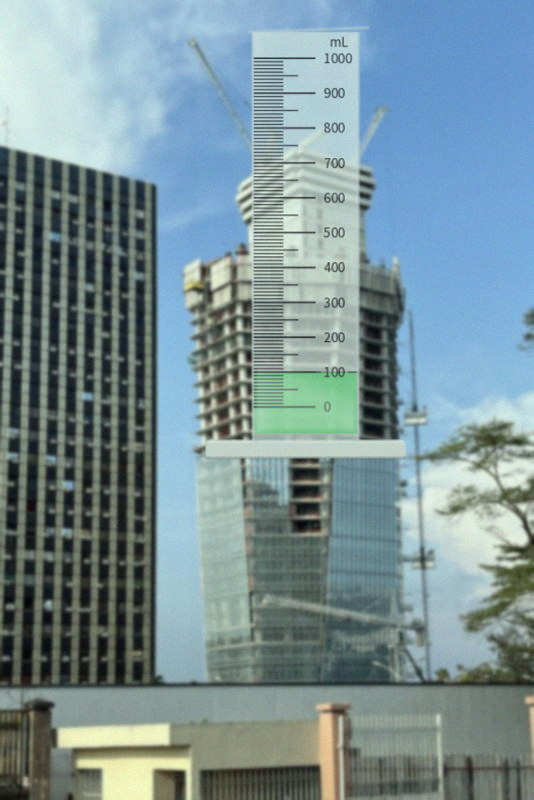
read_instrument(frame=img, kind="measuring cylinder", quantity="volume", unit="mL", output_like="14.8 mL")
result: 100 mL
